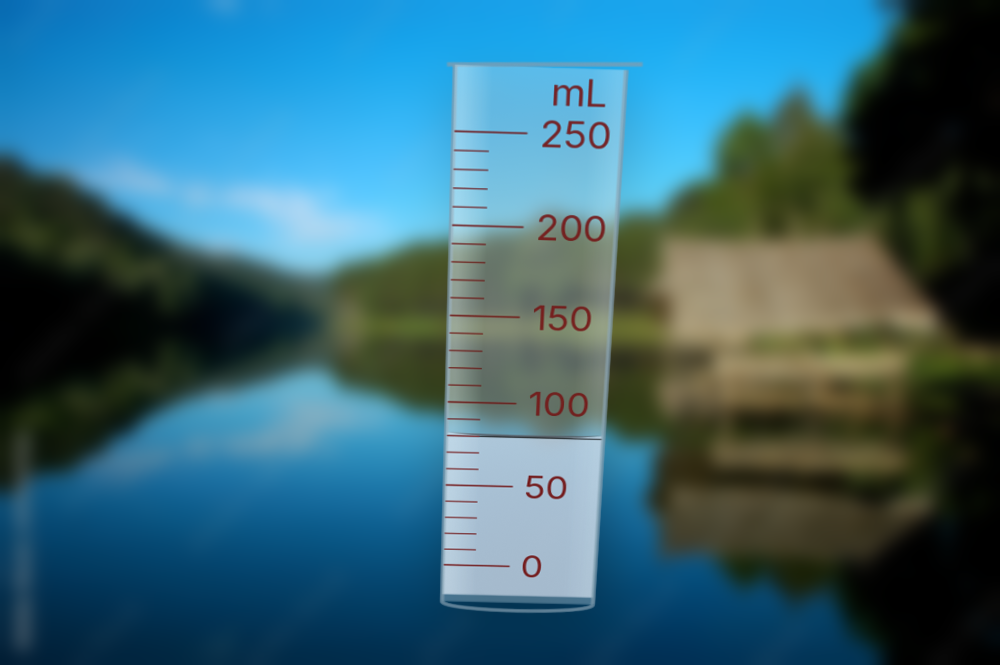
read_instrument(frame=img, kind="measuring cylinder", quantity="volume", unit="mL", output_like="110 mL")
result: 80 mL
